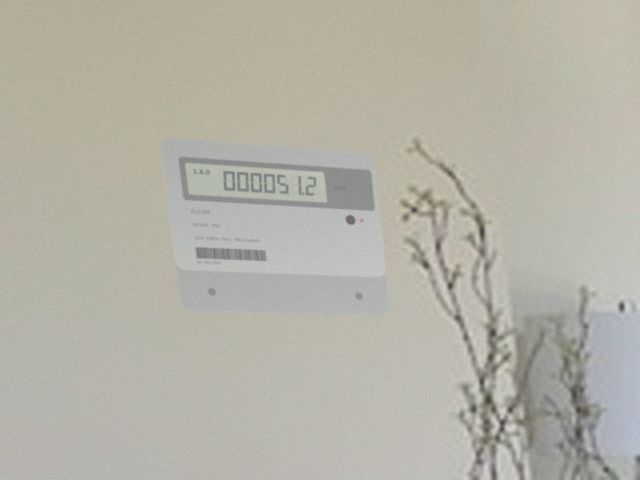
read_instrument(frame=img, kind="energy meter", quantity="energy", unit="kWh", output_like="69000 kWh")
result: 51.2 kWh
